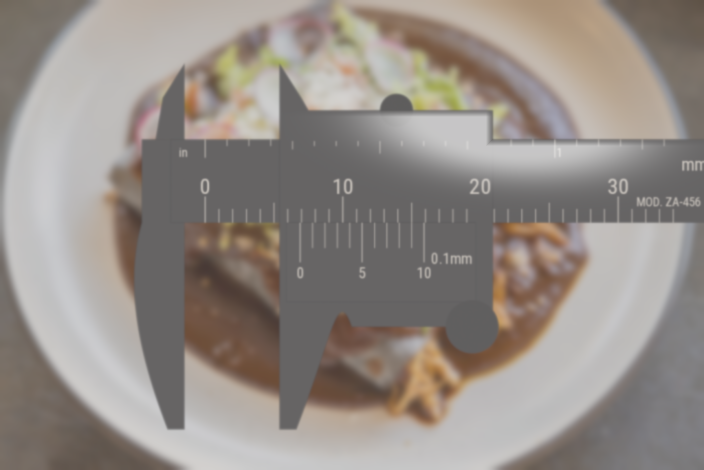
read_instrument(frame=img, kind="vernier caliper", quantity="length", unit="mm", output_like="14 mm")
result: 6.9 mm
